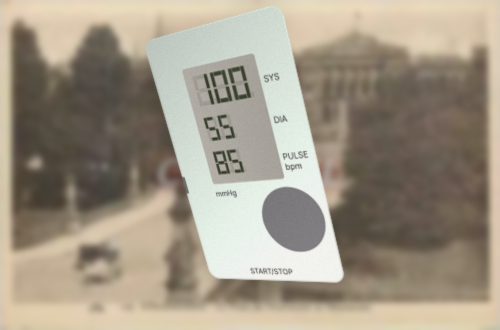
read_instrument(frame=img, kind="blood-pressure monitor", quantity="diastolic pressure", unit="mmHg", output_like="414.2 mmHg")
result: 55 mmHg
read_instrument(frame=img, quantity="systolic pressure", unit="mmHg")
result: 100 mmHg
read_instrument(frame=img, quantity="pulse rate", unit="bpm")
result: 85 bpm
